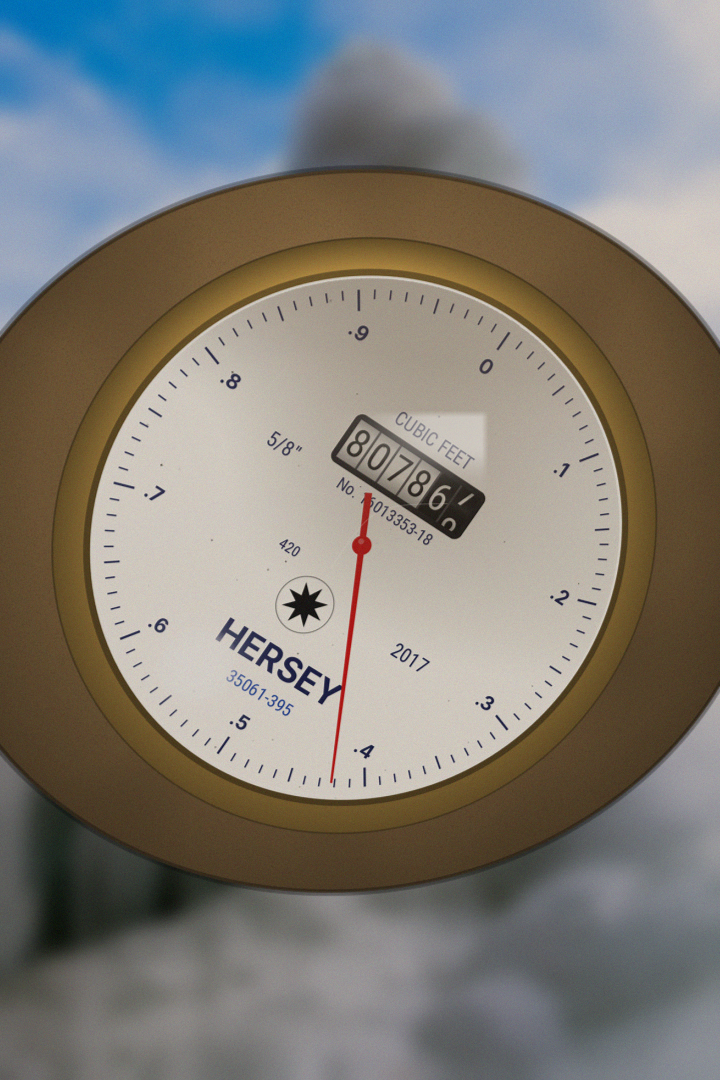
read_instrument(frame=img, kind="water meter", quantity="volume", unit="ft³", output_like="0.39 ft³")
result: 807867.42 ft³
